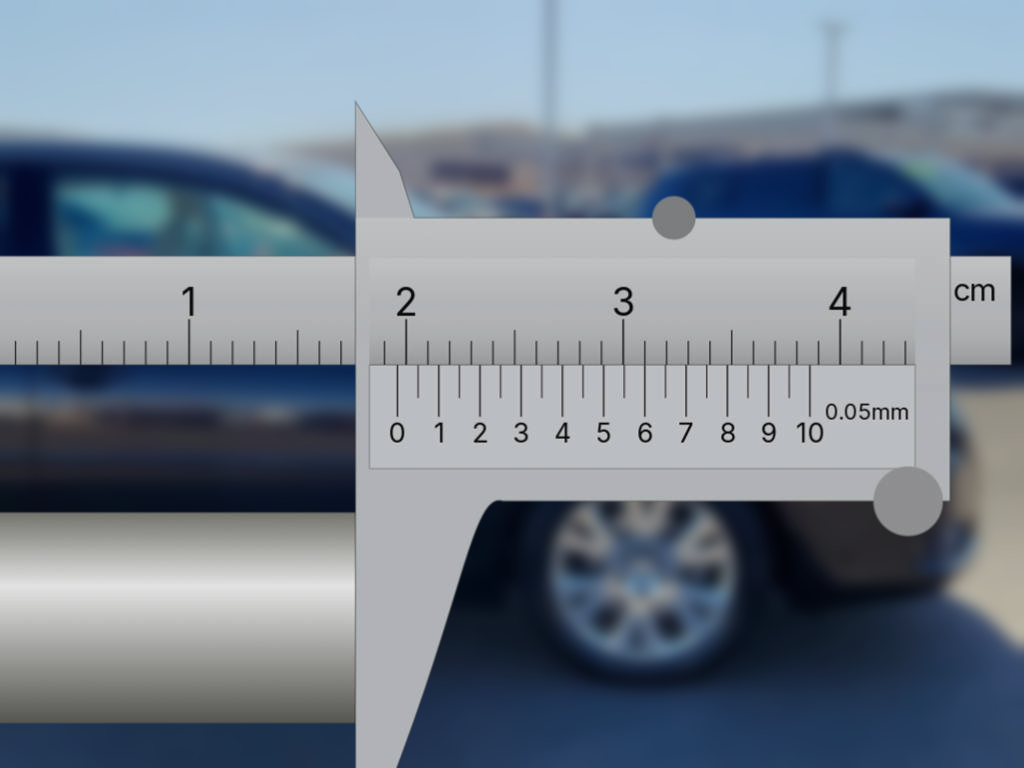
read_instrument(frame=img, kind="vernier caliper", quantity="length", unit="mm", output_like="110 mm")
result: 19.6 mm
